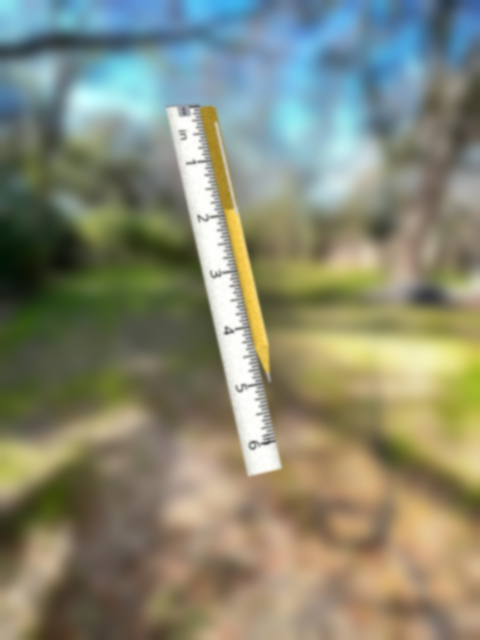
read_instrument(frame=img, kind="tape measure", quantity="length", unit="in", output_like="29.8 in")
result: 5 in
